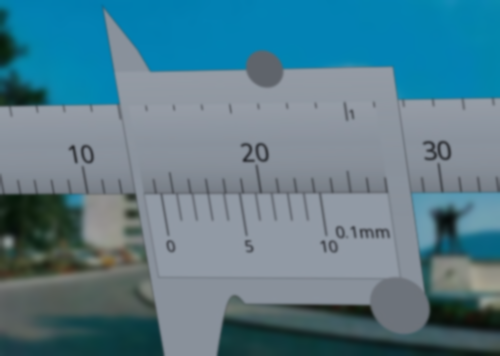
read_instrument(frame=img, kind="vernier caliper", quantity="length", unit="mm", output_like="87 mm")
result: 14.3 mm
